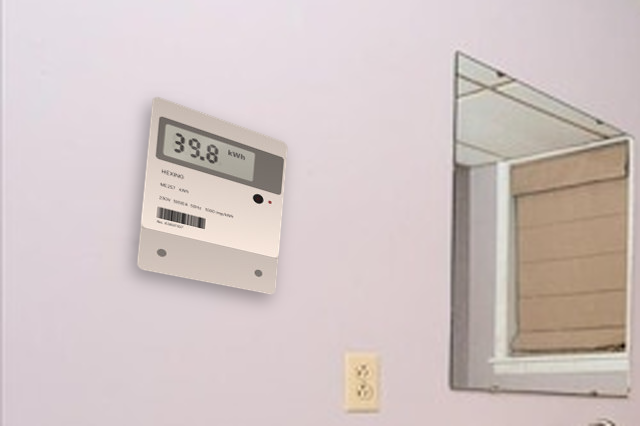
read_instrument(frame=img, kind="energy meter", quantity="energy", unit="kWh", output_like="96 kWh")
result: 39.8 kWh
